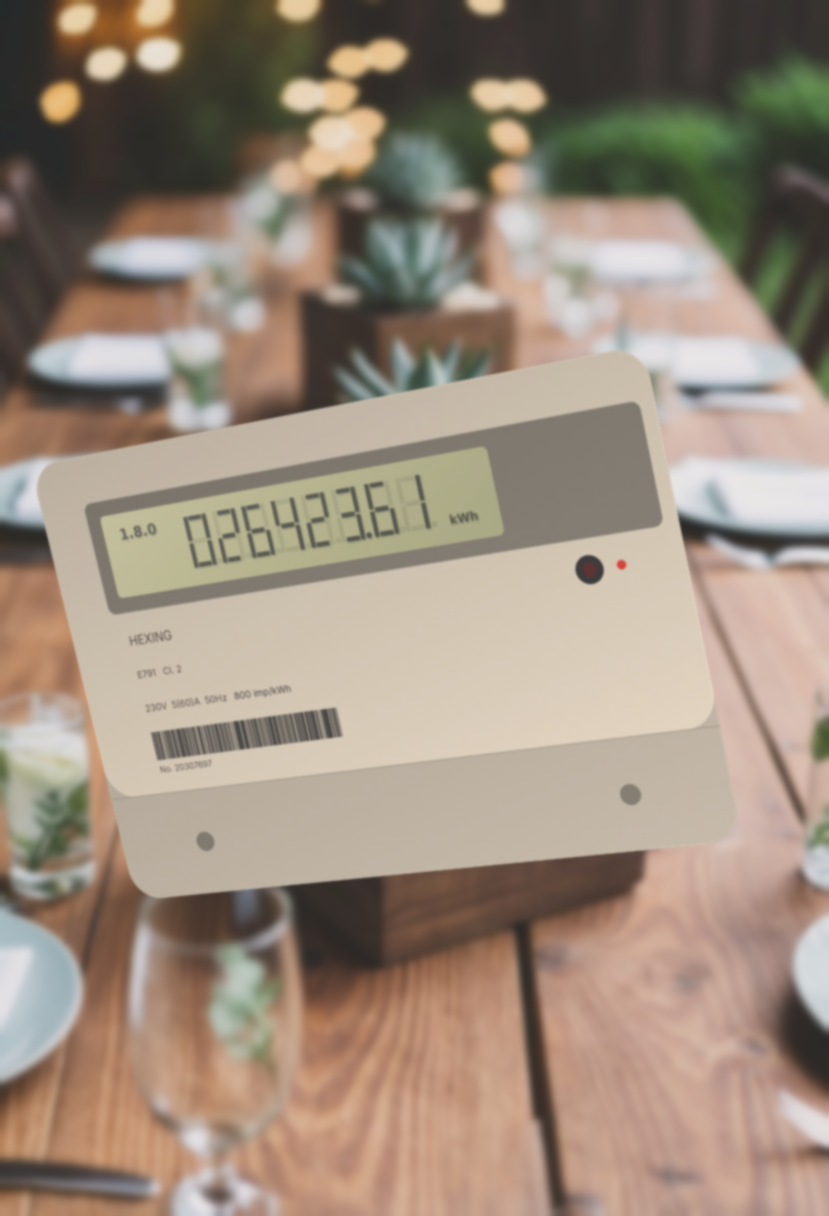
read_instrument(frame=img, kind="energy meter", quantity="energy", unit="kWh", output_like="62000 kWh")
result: 26423.61 kWh
